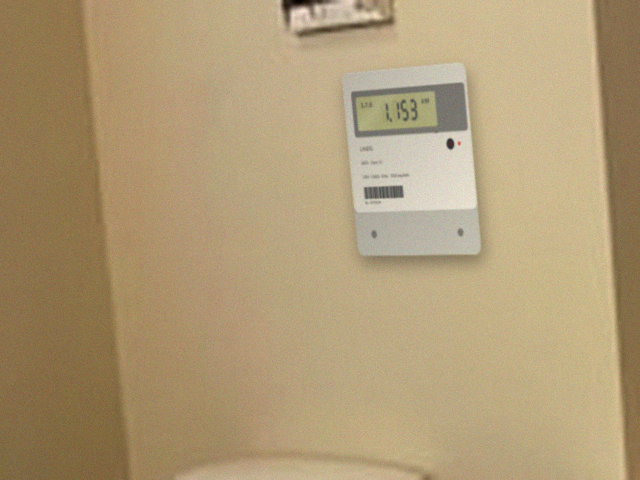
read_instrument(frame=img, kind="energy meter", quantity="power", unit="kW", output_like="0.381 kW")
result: 1.153 kW
